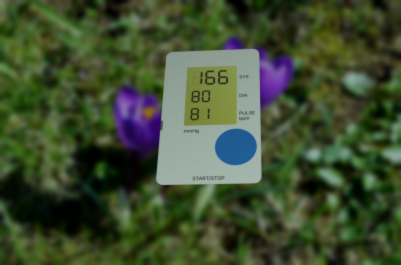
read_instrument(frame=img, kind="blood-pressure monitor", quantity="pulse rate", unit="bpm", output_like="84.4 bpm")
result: 81 bpm
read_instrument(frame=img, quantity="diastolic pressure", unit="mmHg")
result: 80 mmHg
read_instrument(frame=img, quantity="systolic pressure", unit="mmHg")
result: 166 mmHg
